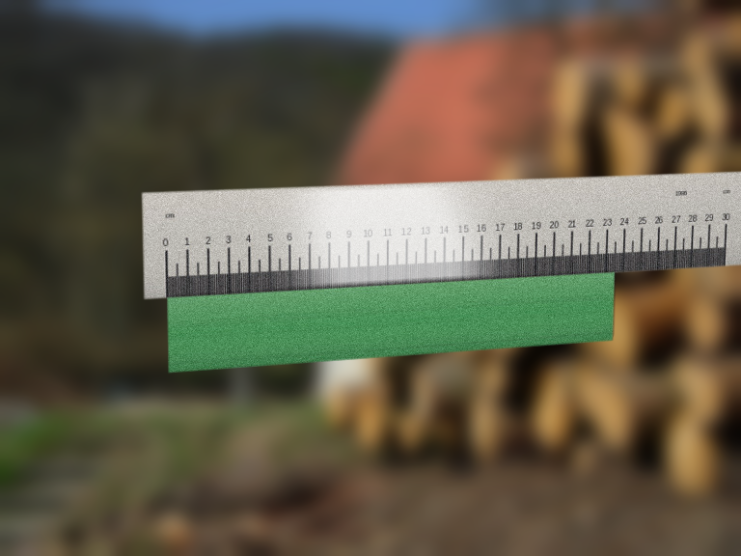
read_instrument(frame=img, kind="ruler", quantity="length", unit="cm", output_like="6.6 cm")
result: 23.5 cm
